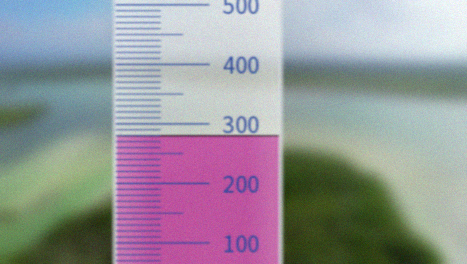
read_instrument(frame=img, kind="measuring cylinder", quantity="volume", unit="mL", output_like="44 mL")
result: 280 mL
